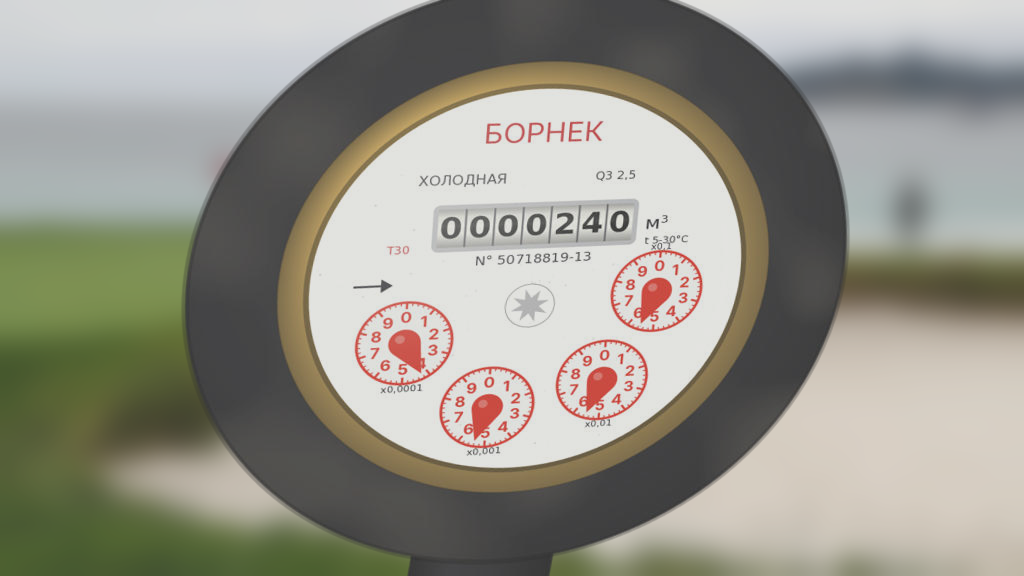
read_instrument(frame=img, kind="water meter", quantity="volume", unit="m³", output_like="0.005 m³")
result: 240.5554 m³
